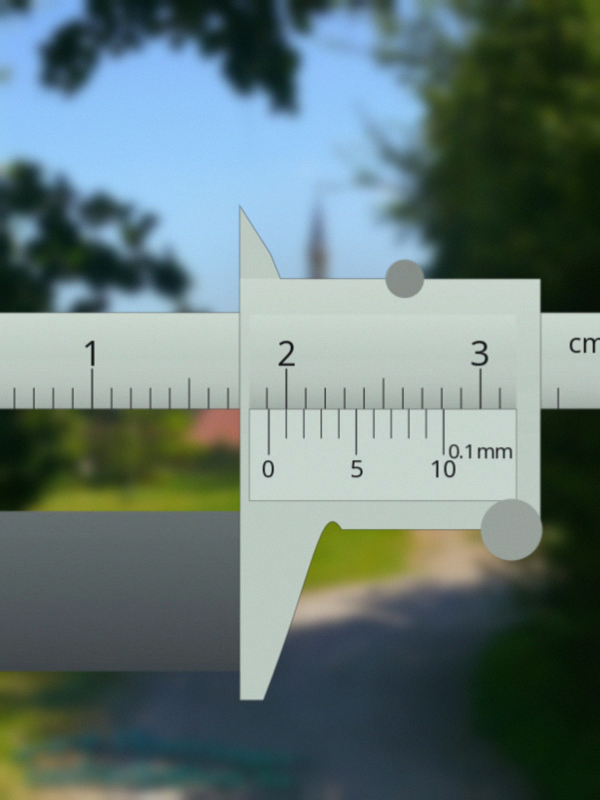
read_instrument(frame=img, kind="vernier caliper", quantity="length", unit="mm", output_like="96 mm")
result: 19.1 mm
